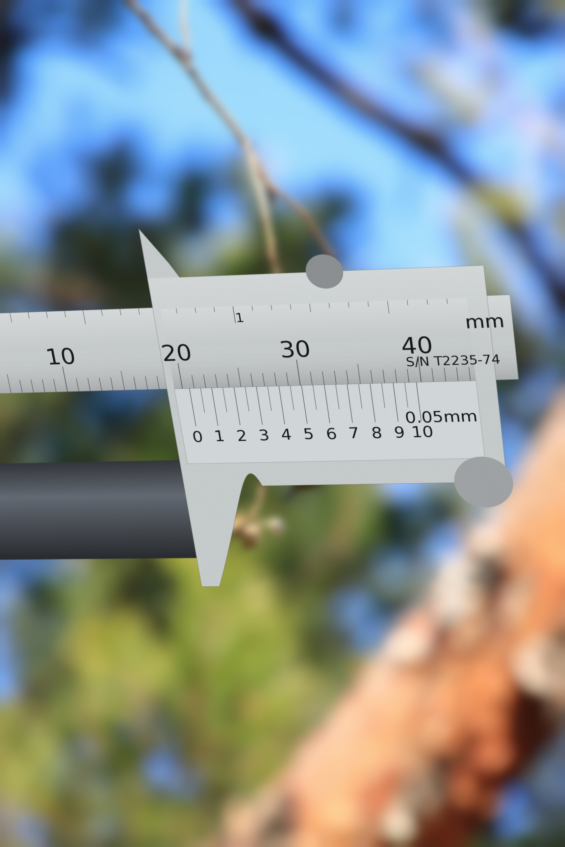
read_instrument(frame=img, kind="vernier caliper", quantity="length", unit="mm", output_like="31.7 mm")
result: 20.6 mm
